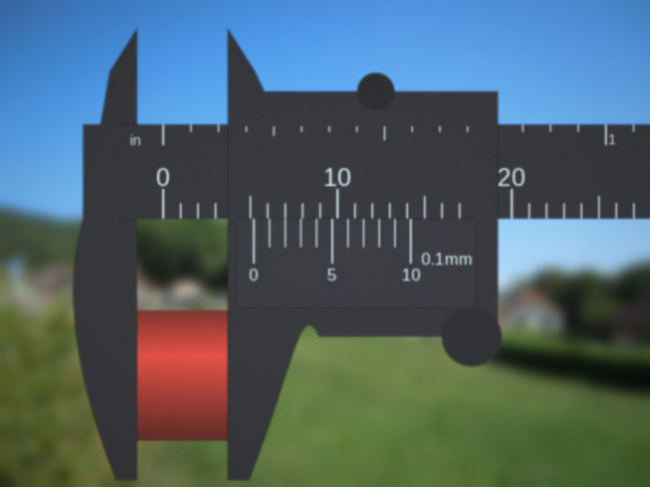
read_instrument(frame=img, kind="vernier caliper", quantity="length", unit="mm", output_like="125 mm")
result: 5.2 mm
